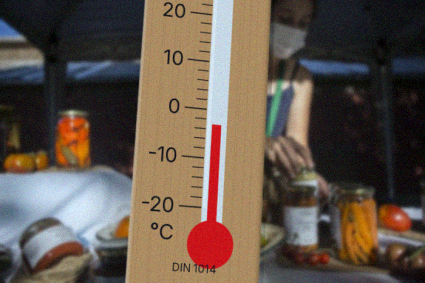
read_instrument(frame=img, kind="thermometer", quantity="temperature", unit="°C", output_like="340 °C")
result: -3 °C
